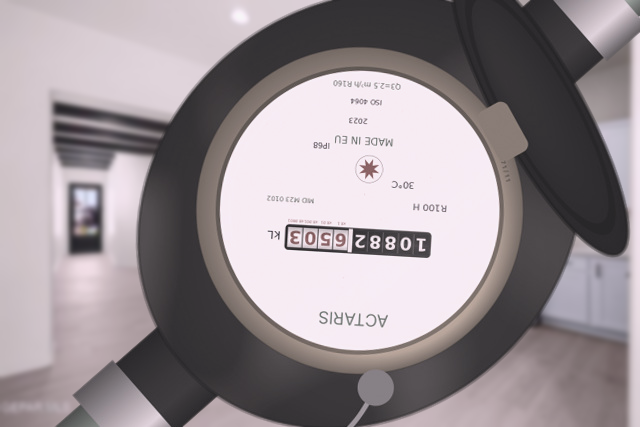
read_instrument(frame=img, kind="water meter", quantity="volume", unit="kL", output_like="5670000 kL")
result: 10882.6503 kL
